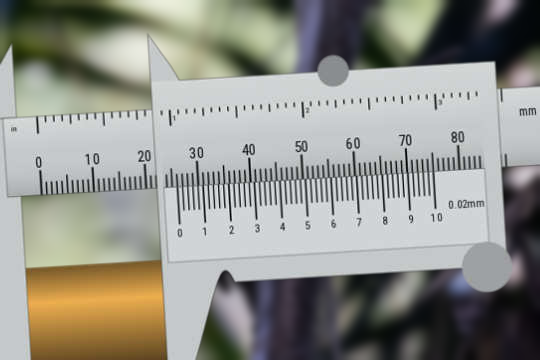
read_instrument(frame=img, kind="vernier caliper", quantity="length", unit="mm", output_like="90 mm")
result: 26.0 mm
